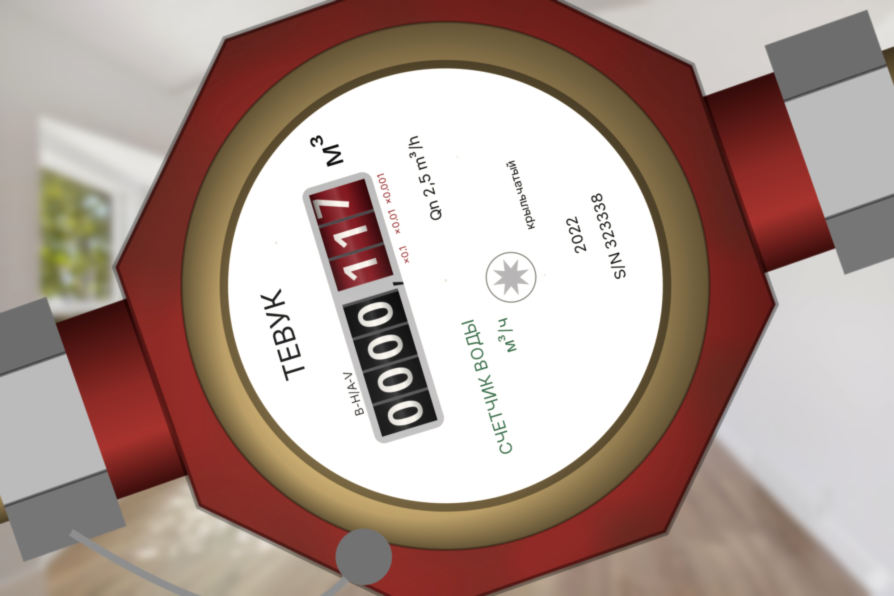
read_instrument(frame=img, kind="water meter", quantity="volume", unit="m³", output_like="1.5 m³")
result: 0.117 m³
